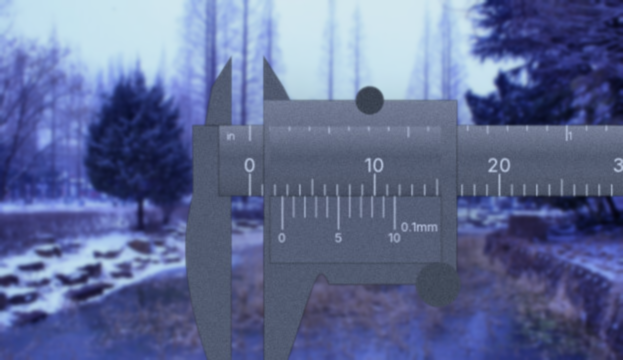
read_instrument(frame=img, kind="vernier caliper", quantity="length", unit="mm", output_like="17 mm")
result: 2.6 mm
